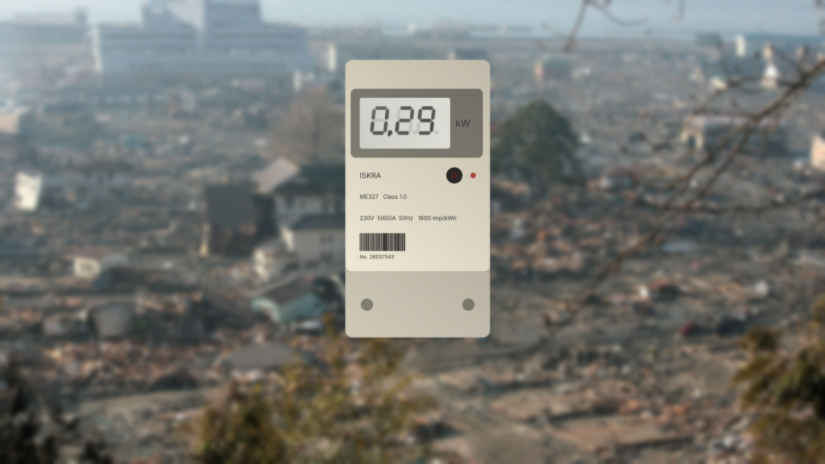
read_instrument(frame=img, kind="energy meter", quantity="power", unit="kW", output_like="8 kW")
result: 0.29 kW
